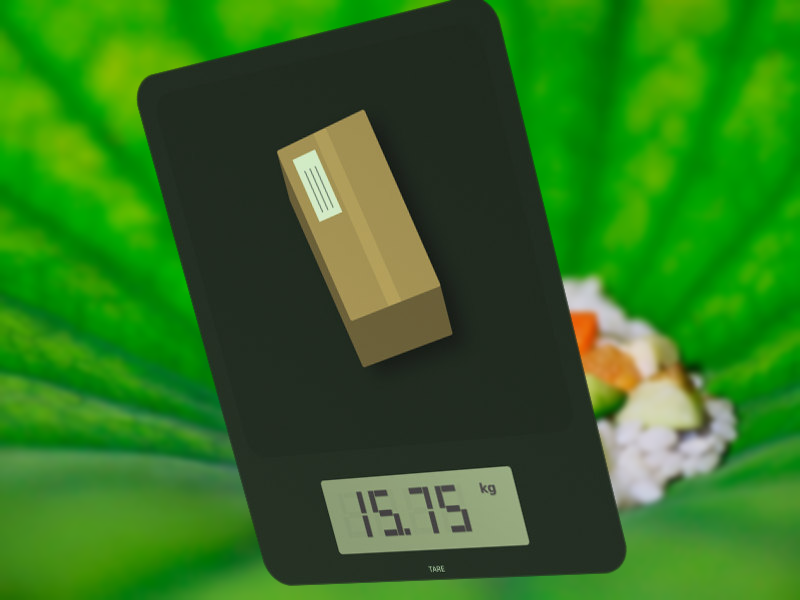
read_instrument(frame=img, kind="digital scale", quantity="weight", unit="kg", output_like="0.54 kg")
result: 15.75 kg
